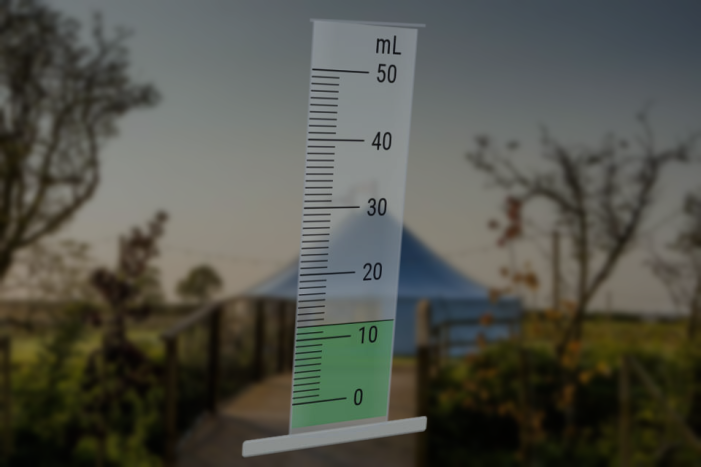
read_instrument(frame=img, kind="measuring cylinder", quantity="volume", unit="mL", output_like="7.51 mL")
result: 12 mL
